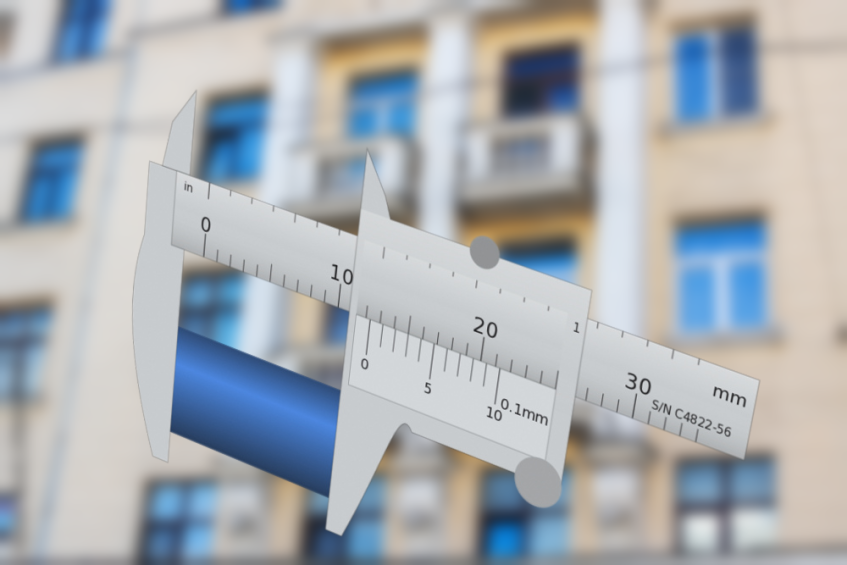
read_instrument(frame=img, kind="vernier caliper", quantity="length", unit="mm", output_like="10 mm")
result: 12.3 mm
